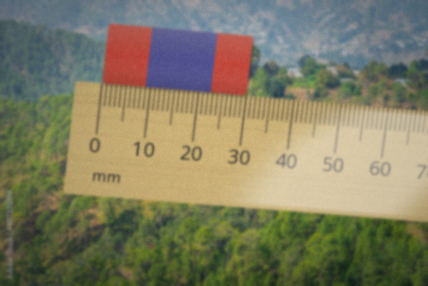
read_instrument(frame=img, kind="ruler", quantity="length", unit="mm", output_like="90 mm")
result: 30 mm
